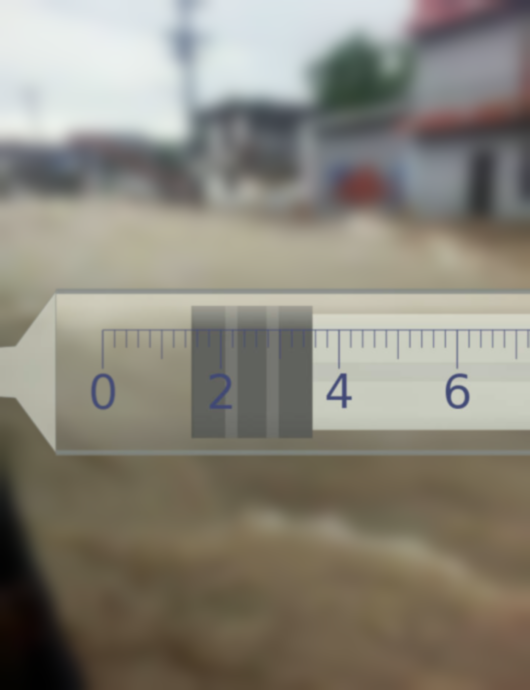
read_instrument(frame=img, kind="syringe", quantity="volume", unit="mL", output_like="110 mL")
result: 1.5 mL
